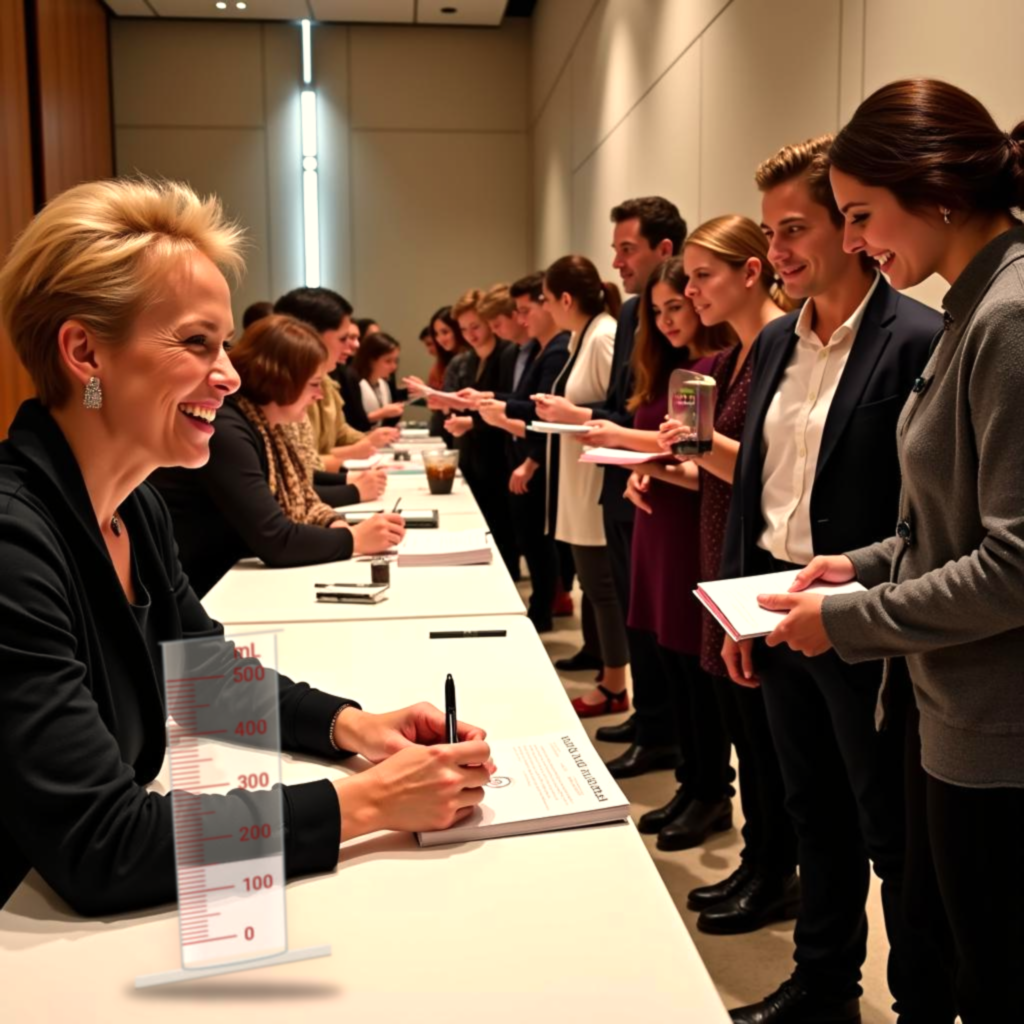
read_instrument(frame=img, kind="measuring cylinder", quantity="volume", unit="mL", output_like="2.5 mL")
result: 150 mL
